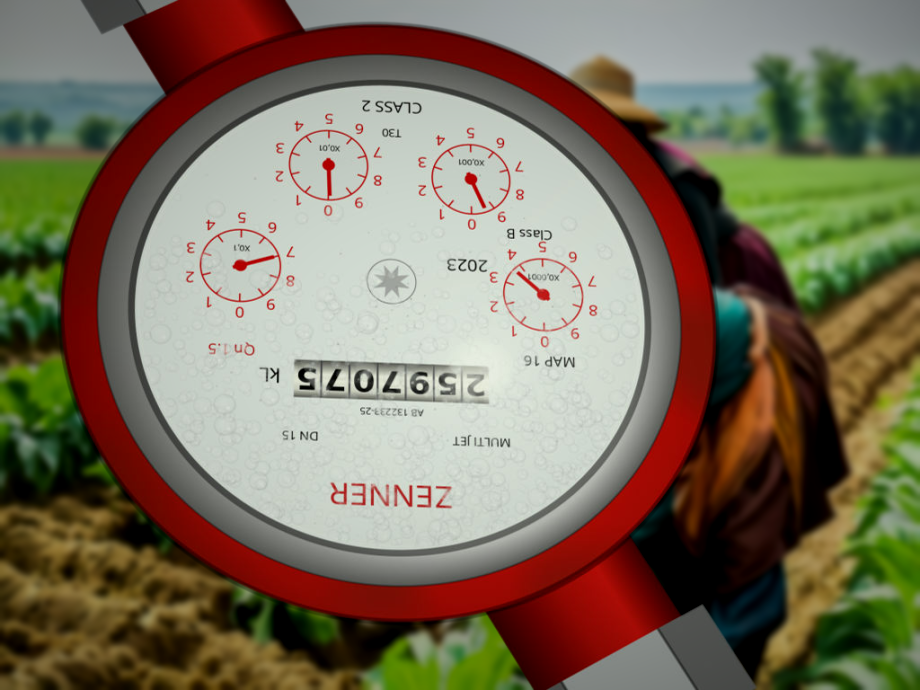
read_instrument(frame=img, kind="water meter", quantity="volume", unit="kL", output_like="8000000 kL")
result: 2597075.6993 kL
